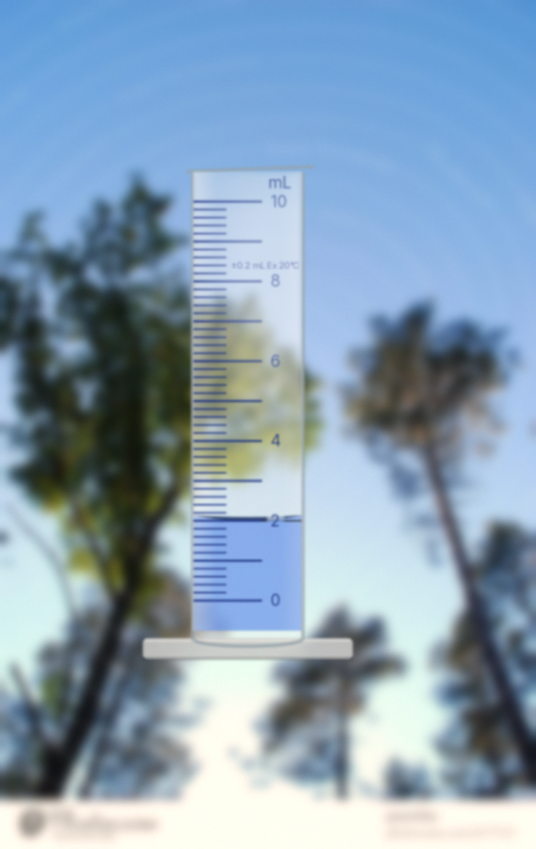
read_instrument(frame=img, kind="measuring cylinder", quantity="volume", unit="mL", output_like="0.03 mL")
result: 2 mL
